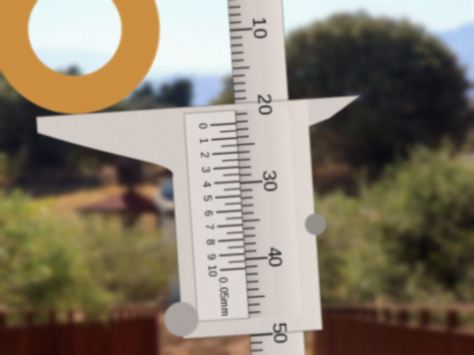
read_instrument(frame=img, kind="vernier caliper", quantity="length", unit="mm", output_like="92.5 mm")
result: 22.2 mm
